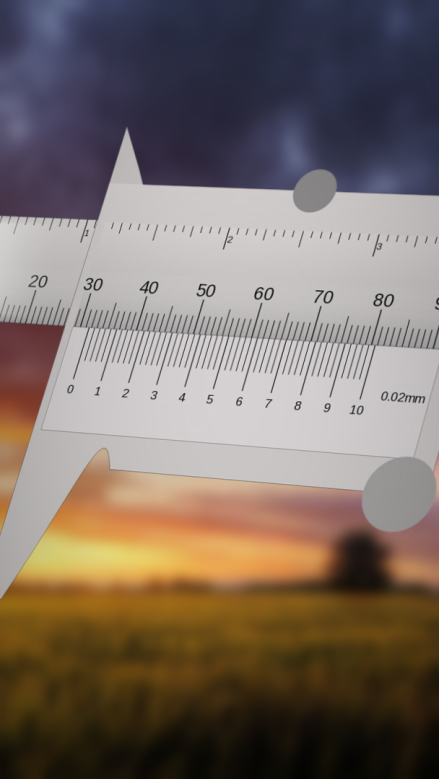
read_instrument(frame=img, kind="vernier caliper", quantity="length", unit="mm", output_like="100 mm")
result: 31.6 mm
